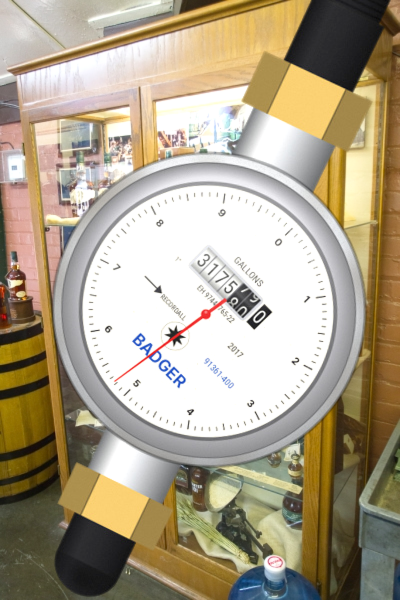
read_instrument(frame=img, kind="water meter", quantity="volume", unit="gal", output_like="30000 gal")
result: 3175795.2 gal
